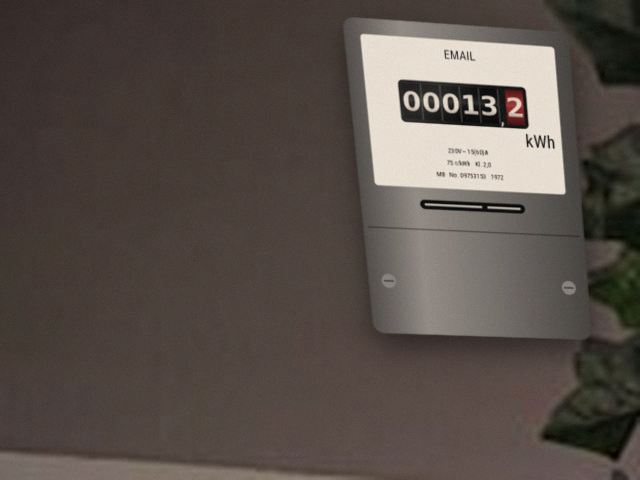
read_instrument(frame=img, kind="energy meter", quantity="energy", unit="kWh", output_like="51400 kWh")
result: 13.2 kWh
